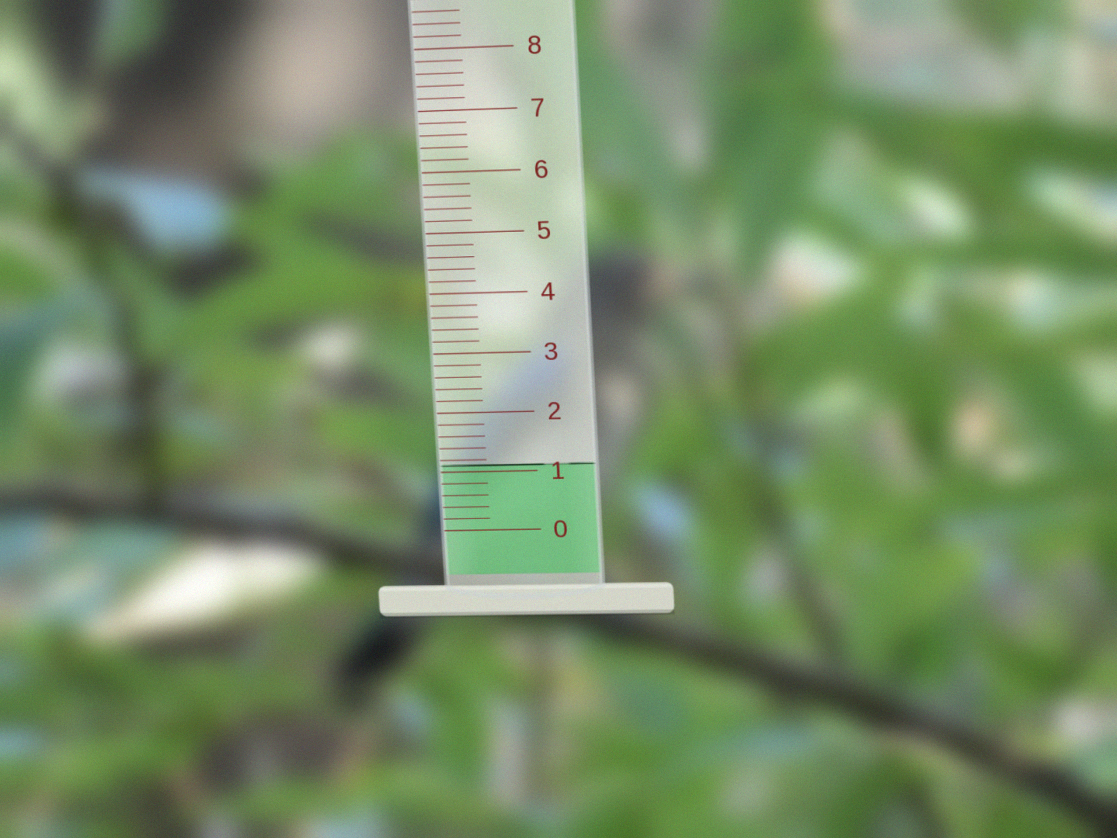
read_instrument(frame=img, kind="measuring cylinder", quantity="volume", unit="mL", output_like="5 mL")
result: 1.1 mL
